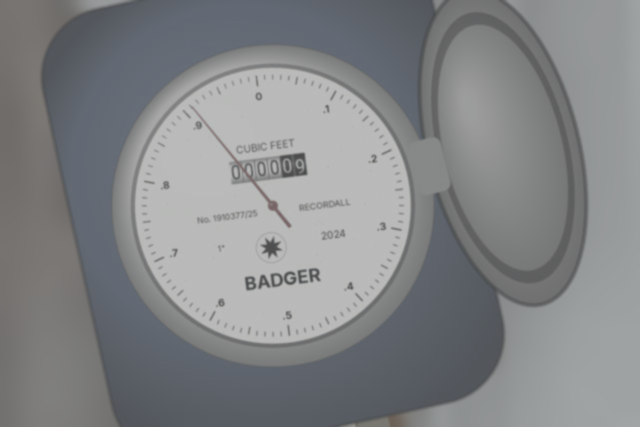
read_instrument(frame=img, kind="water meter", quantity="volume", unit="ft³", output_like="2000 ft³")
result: 8.91 ft³
